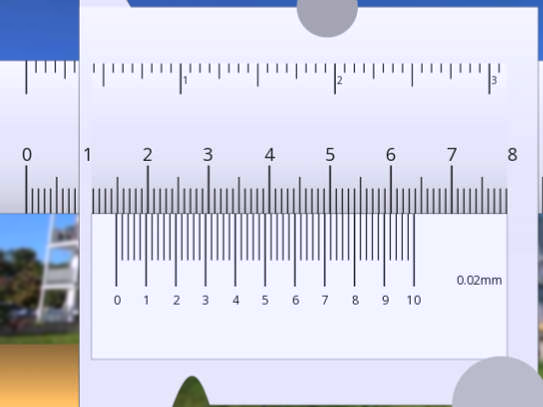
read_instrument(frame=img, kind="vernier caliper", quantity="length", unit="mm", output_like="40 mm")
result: 14.8 mm
